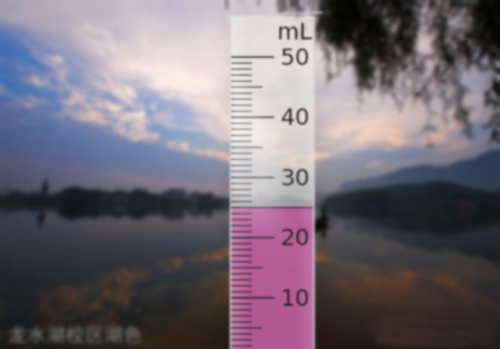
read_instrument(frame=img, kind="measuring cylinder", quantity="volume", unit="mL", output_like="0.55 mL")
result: 25 mL
